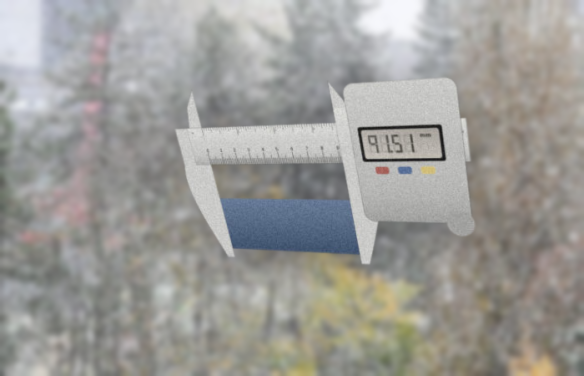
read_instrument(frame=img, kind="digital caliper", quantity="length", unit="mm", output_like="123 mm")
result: 91.51 mm
